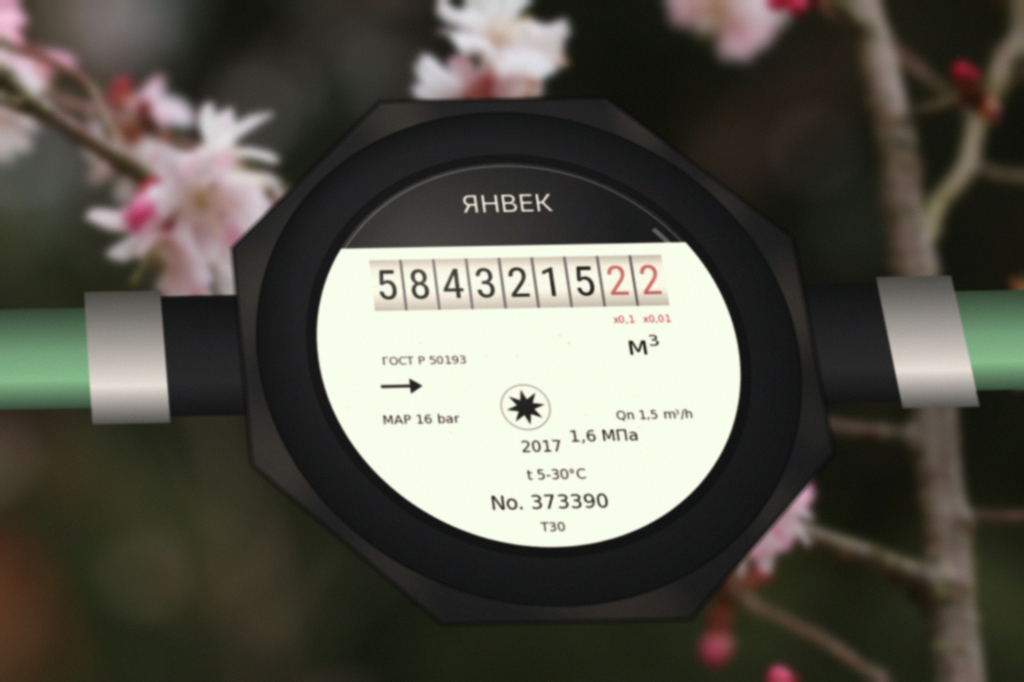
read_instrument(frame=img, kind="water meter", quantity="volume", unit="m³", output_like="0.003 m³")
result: 5843215.22 m³
